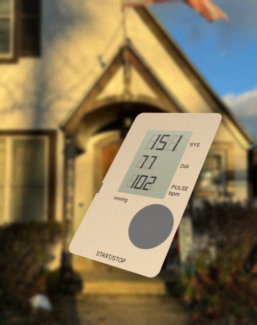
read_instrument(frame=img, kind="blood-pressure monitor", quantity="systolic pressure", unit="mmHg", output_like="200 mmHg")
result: 151 mmHg
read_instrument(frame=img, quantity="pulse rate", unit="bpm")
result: 102 bpm
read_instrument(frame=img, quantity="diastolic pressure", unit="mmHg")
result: 77 mmHg
